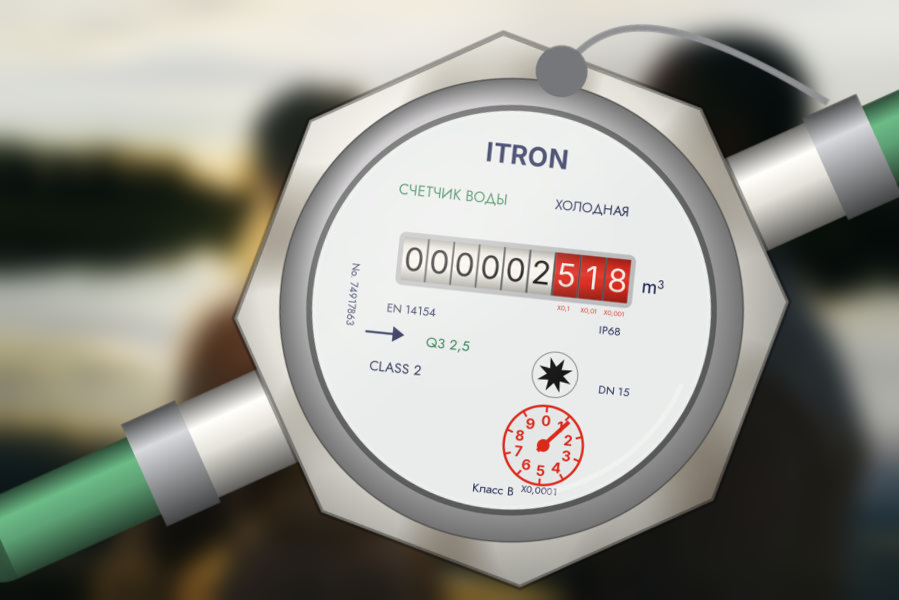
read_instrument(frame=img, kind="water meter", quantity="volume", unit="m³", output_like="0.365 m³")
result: 2.5181 m³
